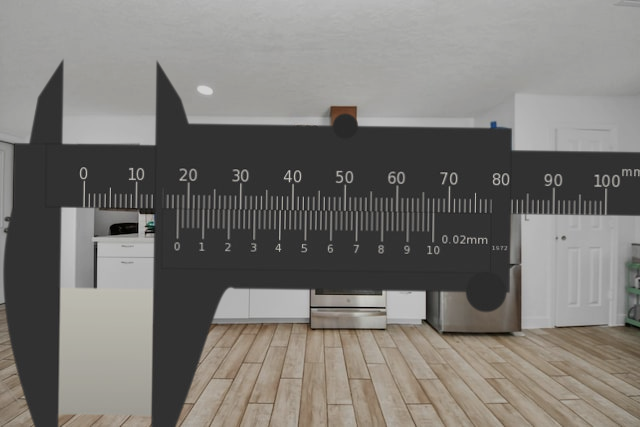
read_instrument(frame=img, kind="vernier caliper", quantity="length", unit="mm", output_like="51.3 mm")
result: 18.0 mm
